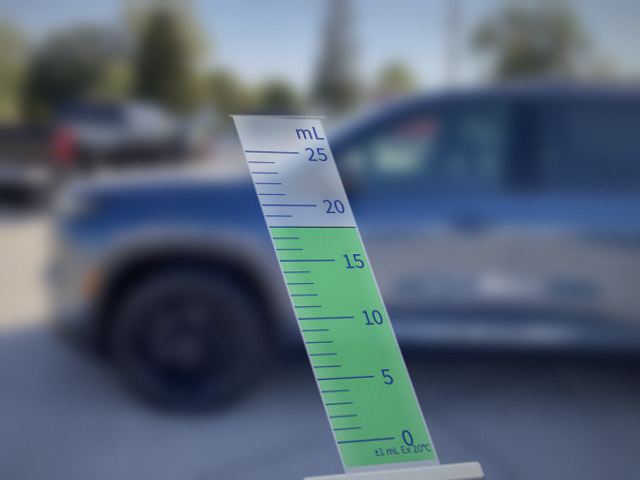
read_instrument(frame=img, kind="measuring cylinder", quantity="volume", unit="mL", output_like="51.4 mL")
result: 18 mL
